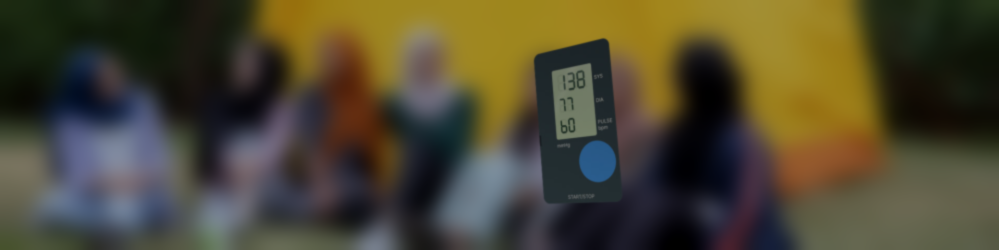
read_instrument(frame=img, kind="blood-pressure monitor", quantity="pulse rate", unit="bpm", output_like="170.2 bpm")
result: 60 bpm
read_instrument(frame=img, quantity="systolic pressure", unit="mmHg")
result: 138 mmHg
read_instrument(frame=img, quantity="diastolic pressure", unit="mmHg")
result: 77 mmHg
